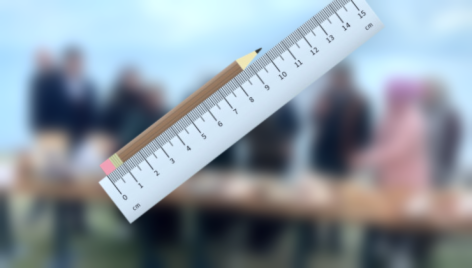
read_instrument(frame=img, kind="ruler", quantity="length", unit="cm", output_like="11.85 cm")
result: 10 cm
